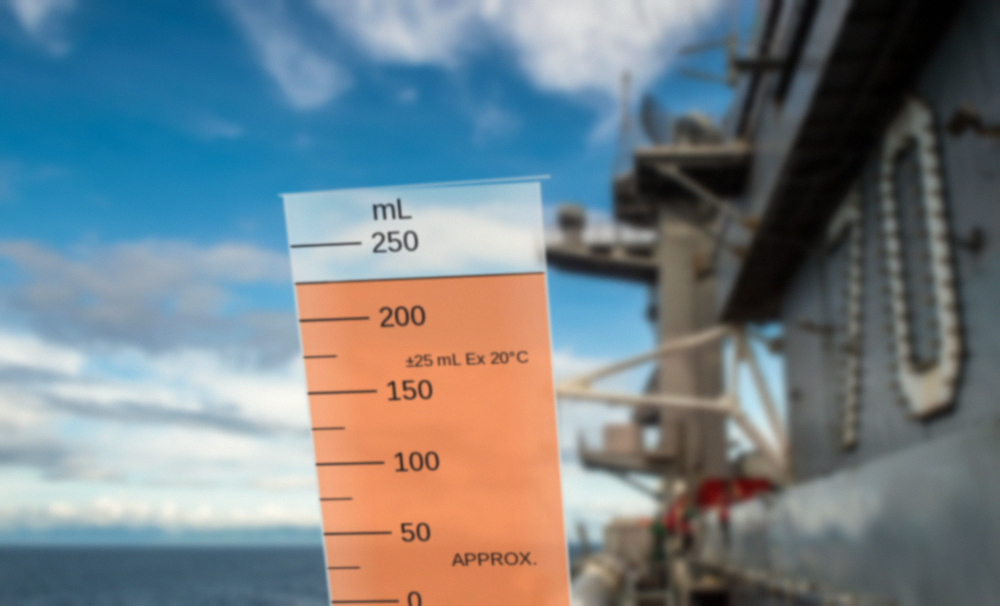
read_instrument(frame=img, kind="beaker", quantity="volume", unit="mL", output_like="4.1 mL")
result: 225 mL
